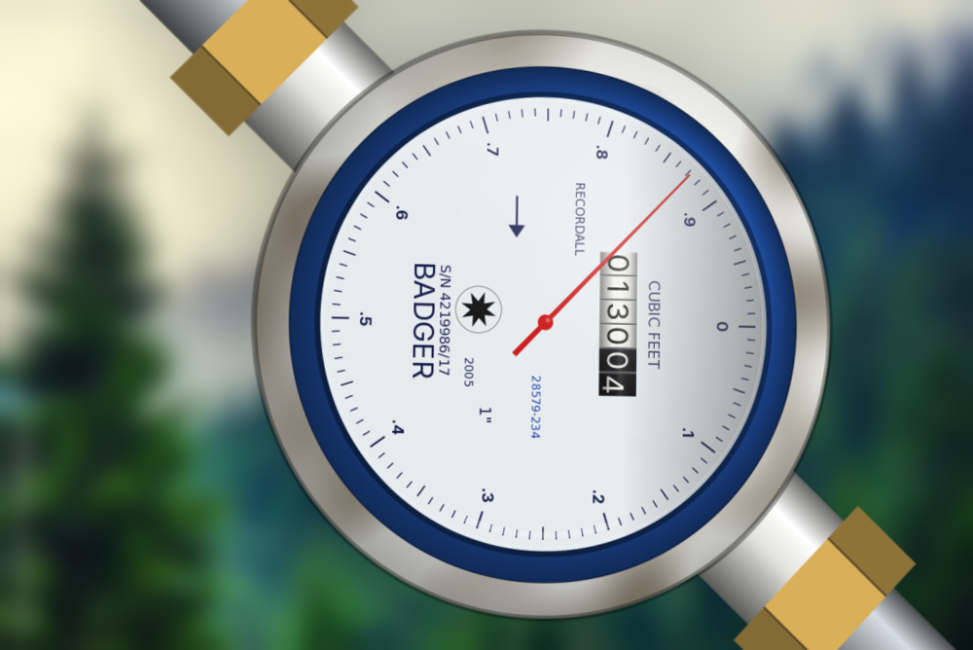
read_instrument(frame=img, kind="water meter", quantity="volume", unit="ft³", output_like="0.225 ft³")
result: 13003.87 ft³
